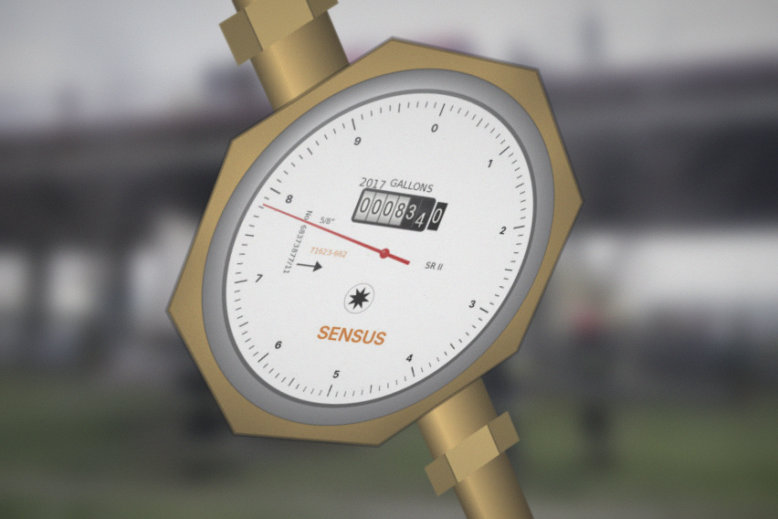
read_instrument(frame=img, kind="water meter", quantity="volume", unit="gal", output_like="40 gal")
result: 8337.8 gal
